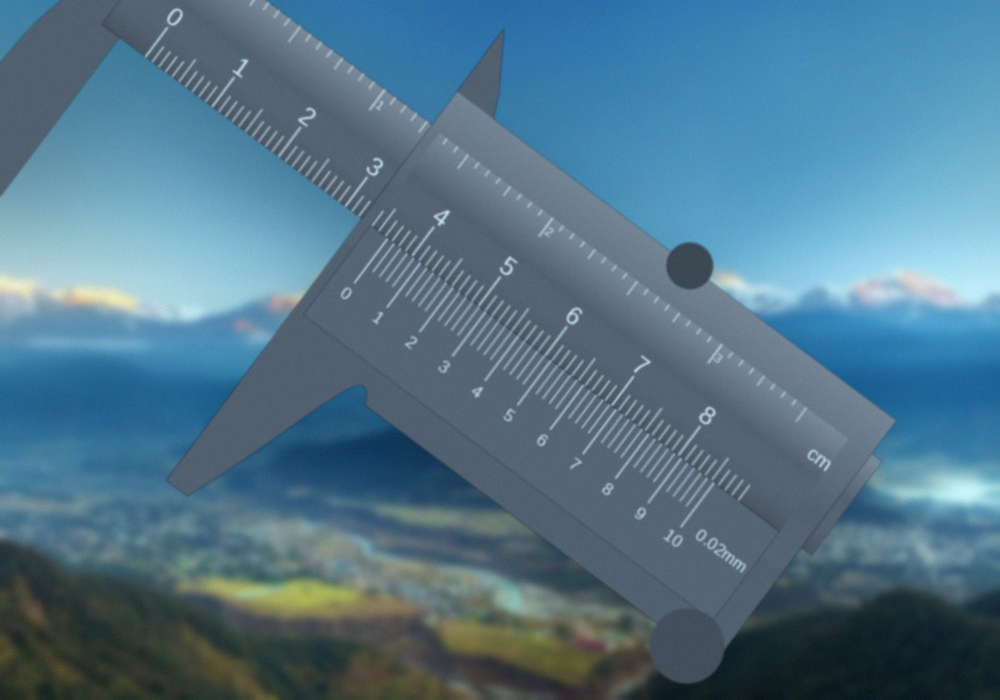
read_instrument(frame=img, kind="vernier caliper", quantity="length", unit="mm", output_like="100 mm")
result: 36.4 mm
